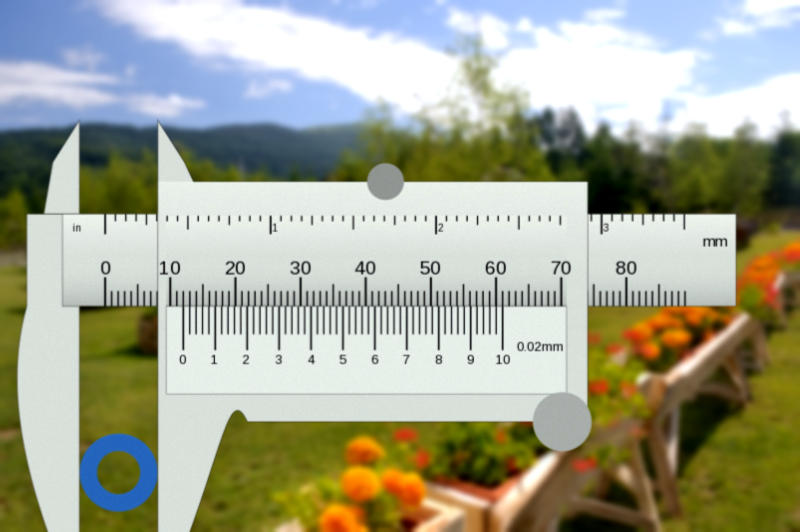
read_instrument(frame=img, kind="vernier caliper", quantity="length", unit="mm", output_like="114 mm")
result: 12.0 mm
